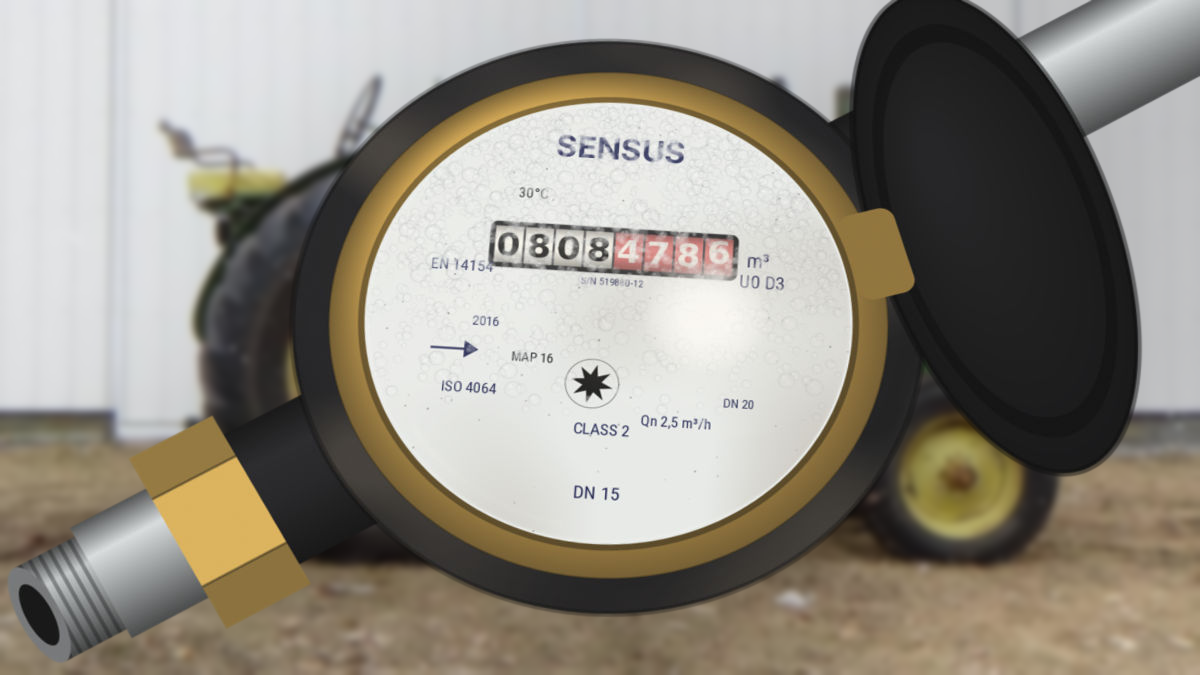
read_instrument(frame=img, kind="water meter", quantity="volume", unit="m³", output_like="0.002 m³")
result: 808.4786 m³
